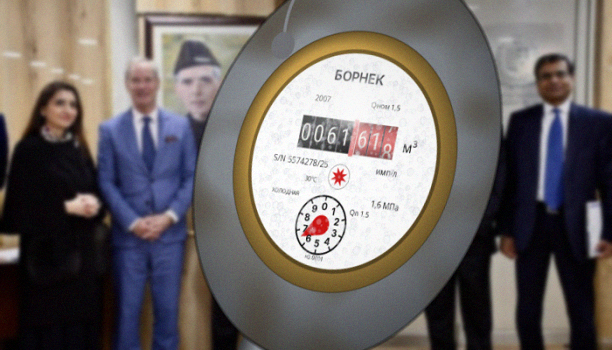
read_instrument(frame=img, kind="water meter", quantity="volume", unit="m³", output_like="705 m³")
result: 61.6176 m³
